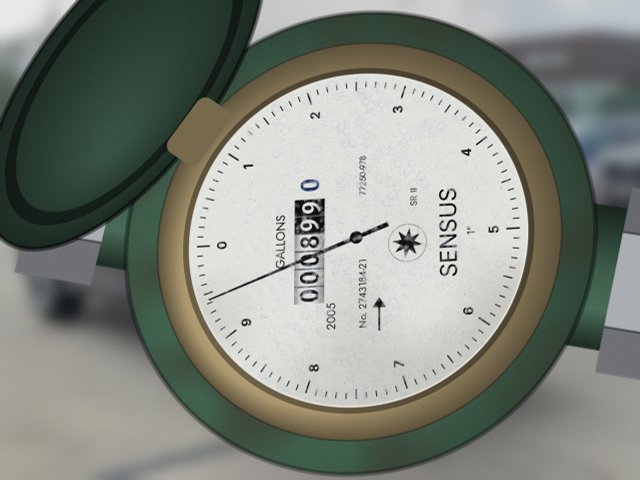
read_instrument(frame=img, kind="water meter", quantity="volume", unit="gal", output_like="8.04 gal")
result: 8989.4 gal
